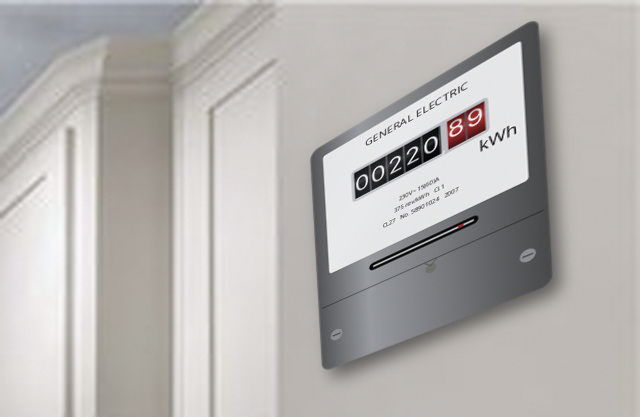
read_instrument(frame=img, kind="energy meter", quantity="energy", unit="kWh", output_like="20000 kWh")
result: 220.89 kWh
